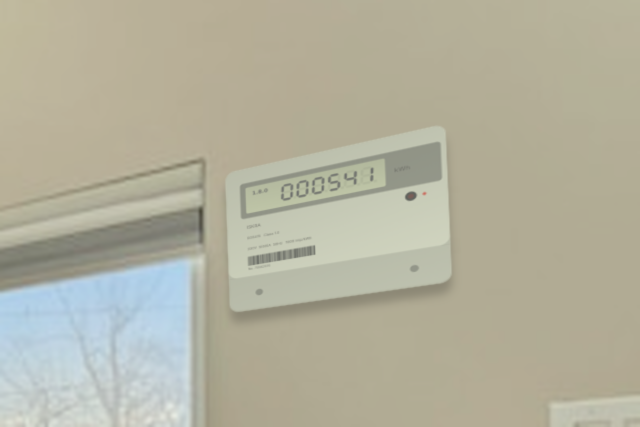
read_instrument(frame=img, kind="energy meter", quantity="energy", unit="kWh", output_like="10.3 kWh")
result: 541 kWh
